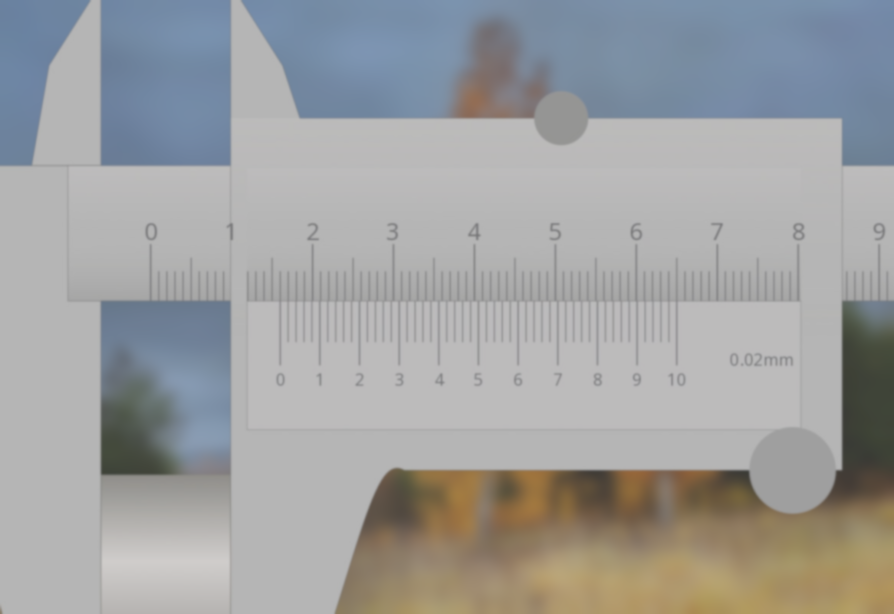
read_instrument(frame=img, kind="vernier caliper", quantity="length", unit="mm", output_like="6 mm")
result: 16.0 mm
